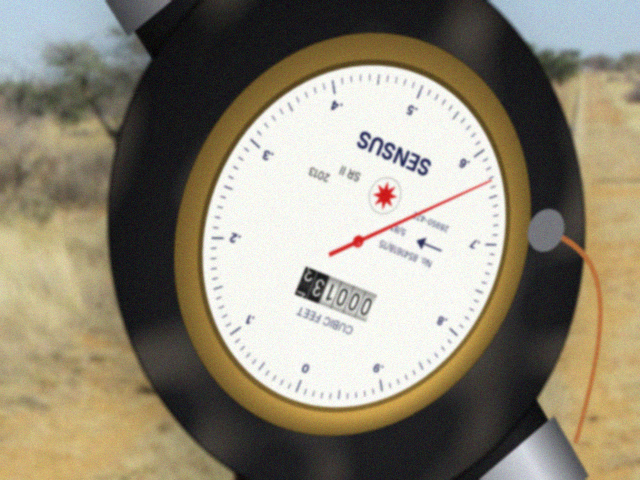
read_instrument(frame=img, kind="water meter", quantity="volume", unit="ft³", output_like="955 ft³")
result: 132.63 ft³
